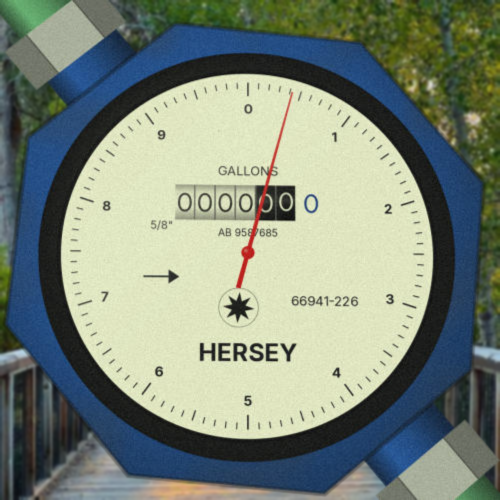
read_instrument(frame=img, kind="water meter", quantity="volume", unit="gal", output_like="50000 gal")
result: 0.4 gal
